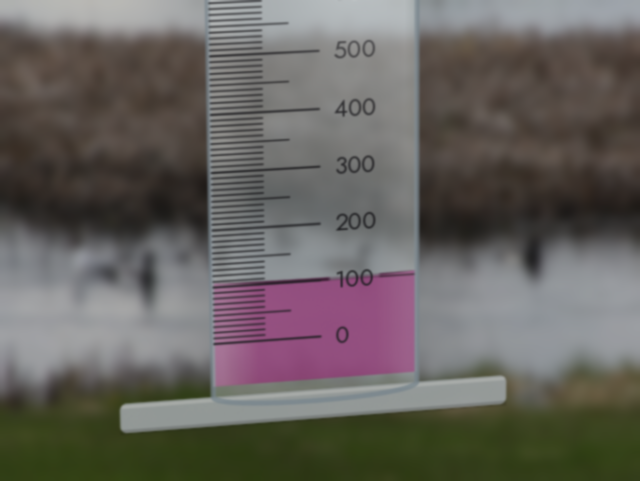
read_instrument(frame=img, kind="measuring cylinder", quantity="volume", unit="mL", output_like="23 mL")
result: 100 mL
